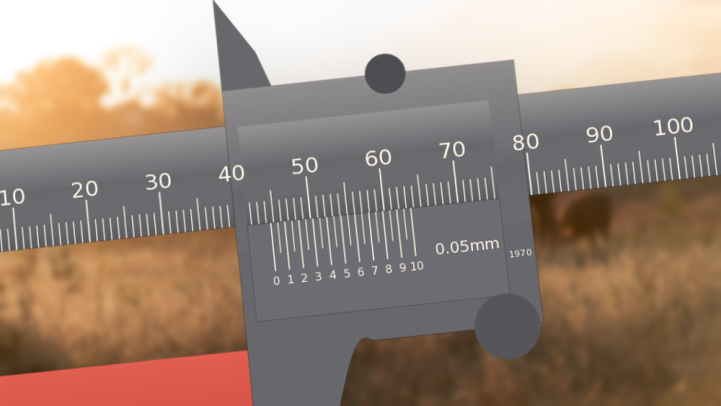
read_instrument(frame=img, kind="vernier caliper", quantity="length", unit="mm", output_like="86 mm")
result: 44.6 mm
